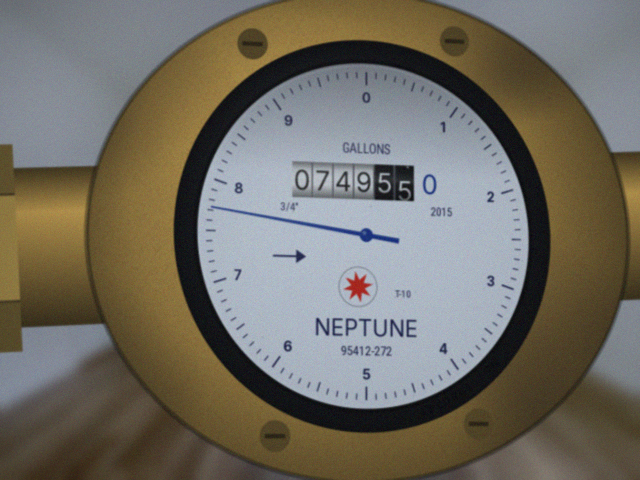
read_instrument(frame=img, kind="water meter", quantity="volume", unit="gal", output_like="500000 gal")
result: 749547.7 gal
